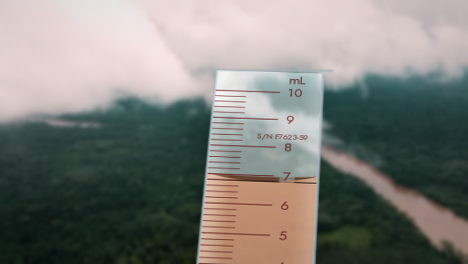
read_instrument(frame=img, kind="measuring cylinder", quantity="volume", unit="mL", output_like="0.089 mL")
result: 6.8 mL
